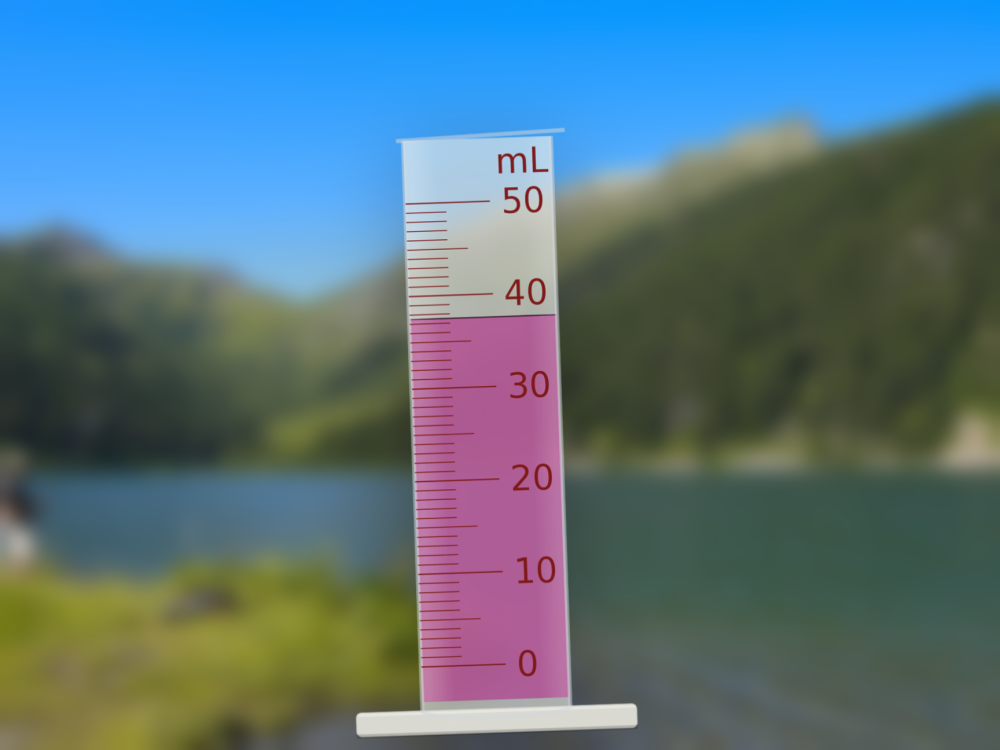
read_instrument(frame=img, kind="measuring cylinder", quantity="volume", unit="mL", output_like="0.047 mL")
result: 37.5 mL
